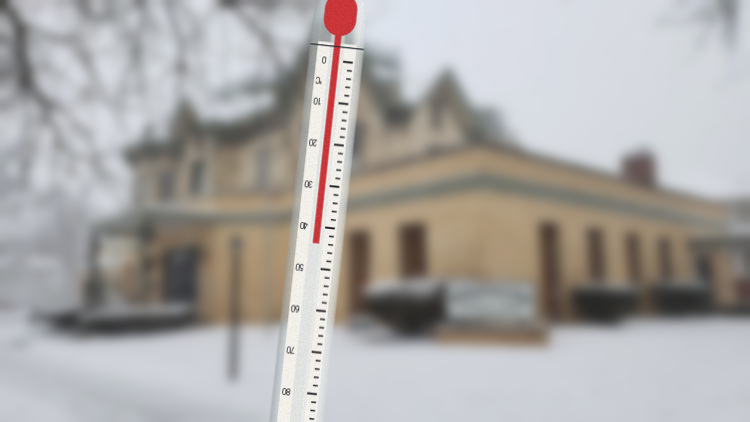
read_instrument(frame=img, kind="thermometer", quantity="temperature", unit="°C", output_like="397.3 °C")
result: 44 °C
